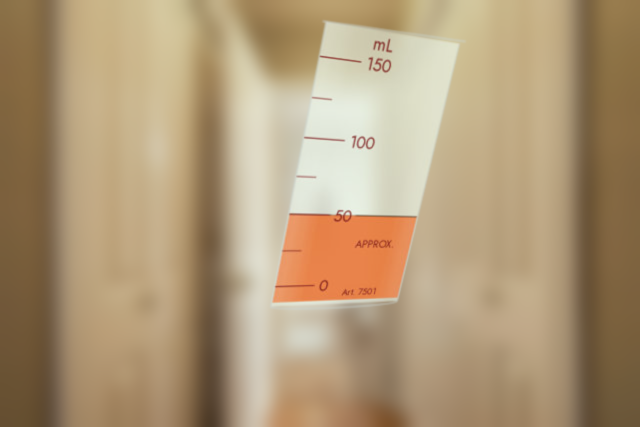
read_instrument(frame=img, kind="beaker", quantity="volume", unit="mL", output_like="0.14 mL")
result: 50 mL
